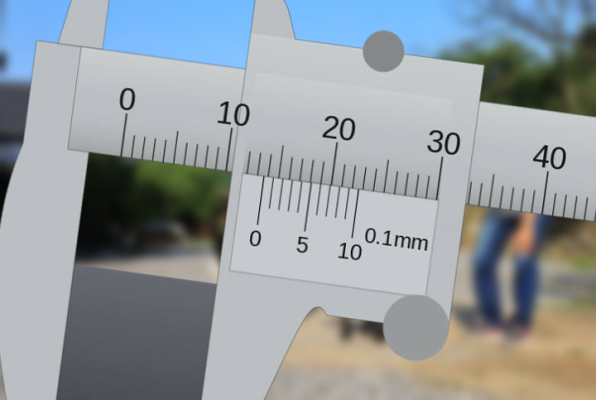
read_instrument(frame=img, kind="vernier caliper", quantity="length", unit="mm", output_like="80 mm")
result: 13.6 mm
